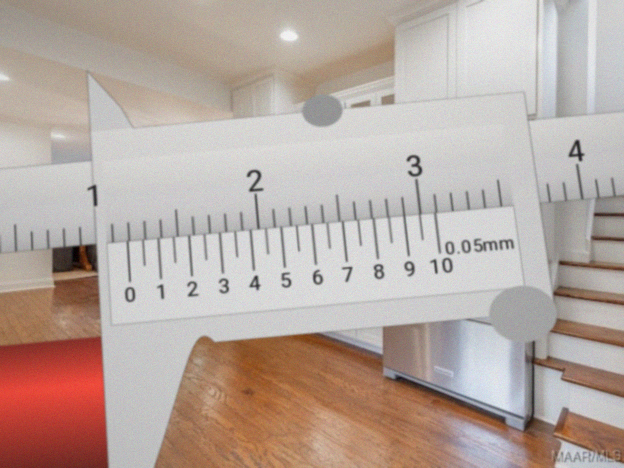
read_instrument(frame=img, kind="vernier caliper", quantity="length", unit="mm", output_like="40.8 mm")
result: 11.9 mm
